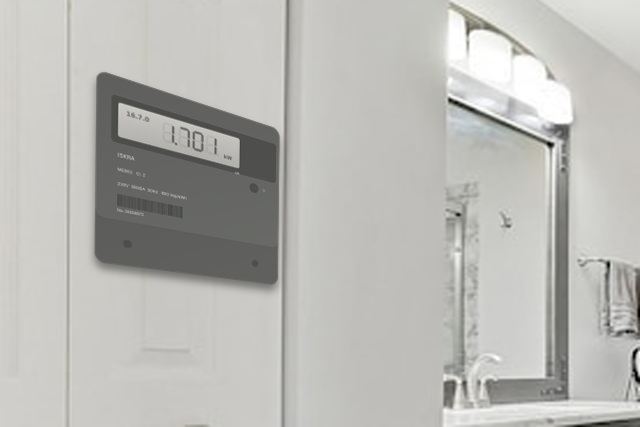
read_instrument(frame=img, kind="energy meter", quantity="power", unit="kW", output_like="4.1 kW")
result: 1.701 kW
